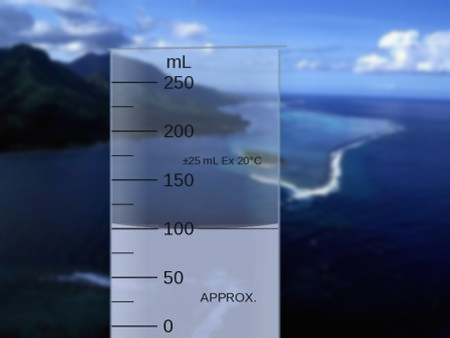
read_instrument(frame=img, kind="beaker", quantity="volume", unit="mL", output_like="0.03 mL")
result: 100 mL
